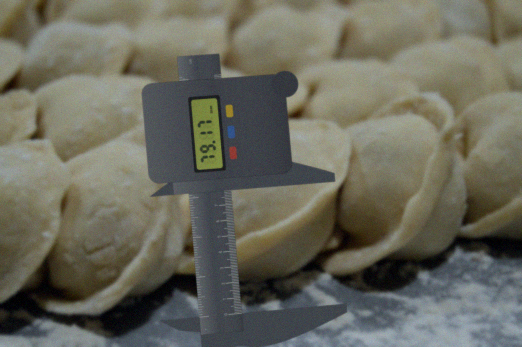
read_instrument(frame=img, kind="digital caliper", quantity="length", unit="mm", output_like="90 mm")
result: 79.17 mm
